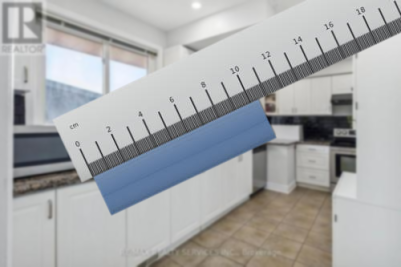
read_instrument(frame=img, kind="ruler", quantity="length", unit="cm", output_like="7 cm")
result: 10.5 cm
